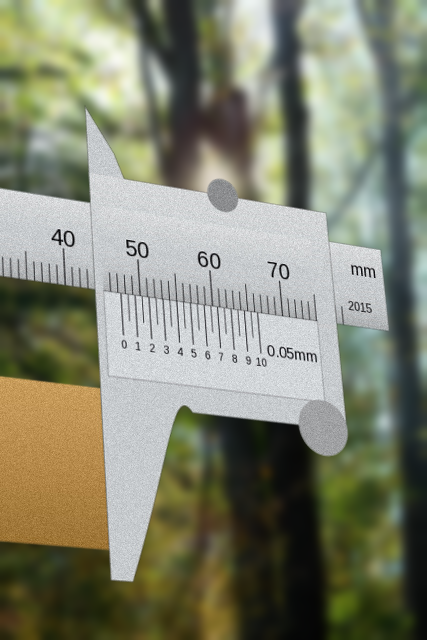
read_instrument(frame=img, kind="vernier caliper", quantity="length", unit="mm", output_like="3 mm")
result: 47.4 mm
